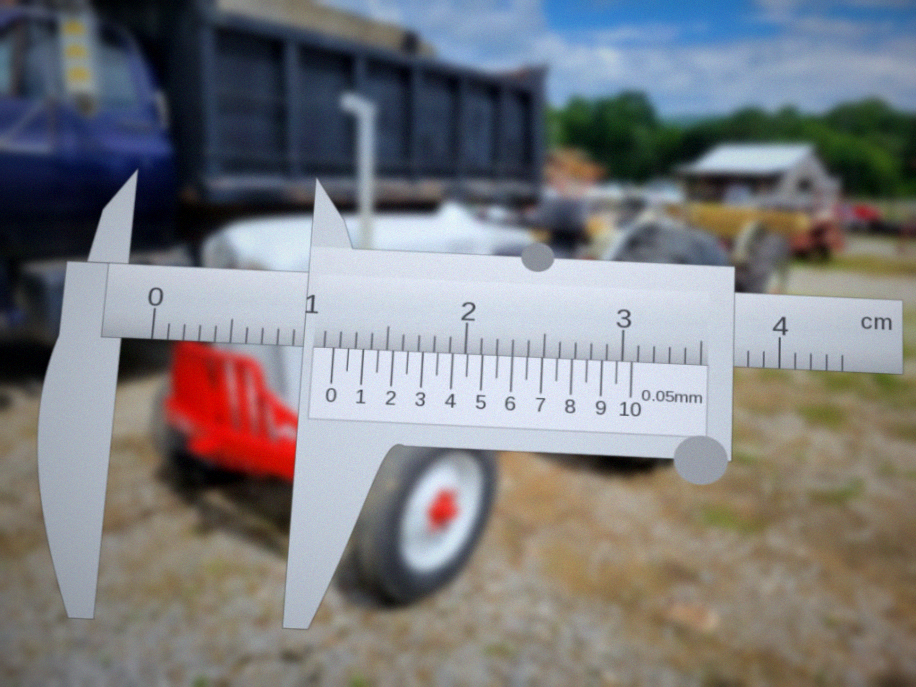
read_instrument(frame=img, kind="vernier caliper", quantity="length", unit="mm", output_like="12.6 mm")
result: 11.6 mm
